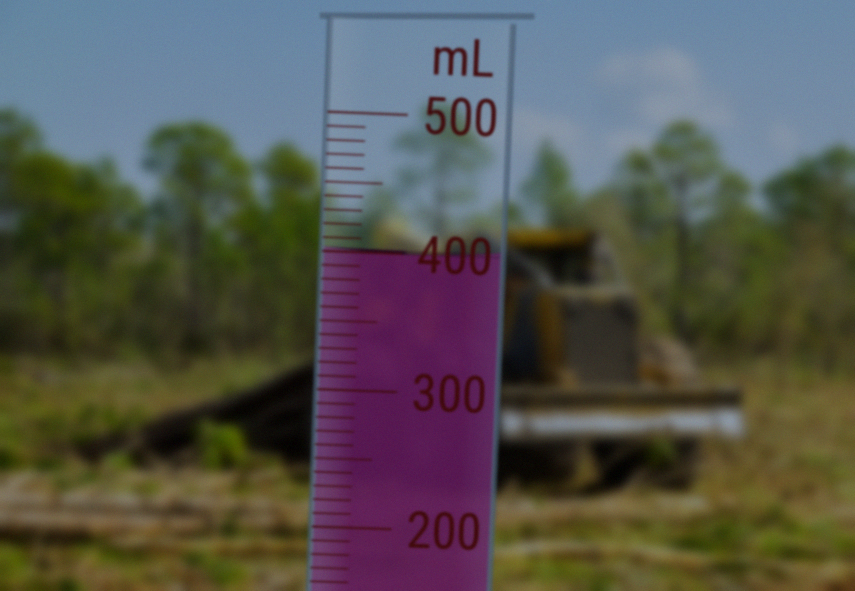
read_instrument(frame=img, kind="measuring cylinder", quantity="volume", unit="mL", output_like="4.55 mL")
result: 400 mL
